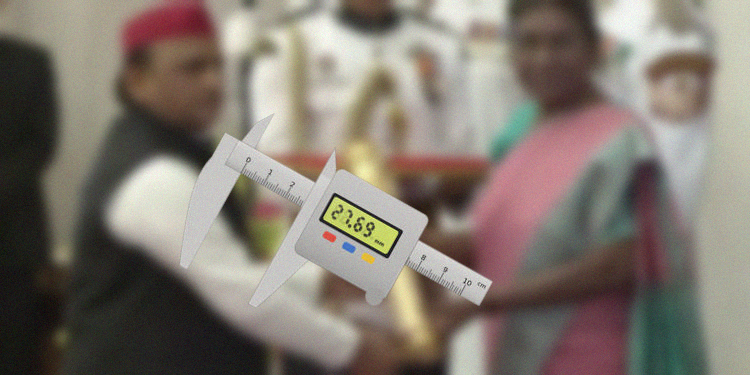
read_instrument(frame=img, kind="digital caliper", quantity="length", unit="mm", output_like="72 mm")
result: 27.69 mm
